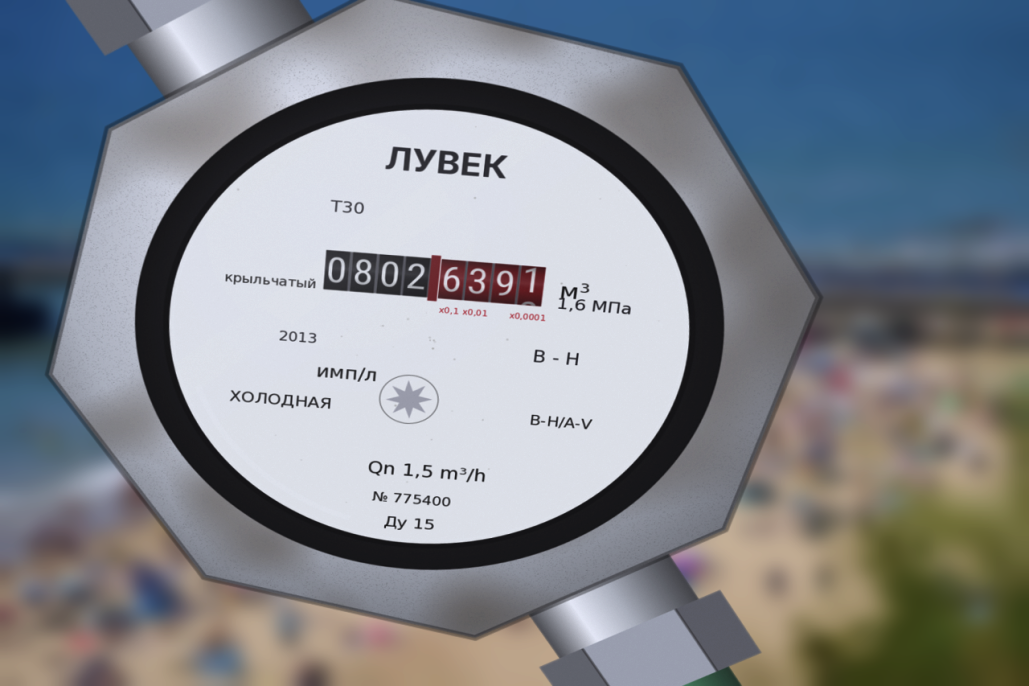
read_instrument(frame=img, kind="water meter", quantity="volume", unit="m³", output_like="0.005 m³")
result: 802.6391 m³
